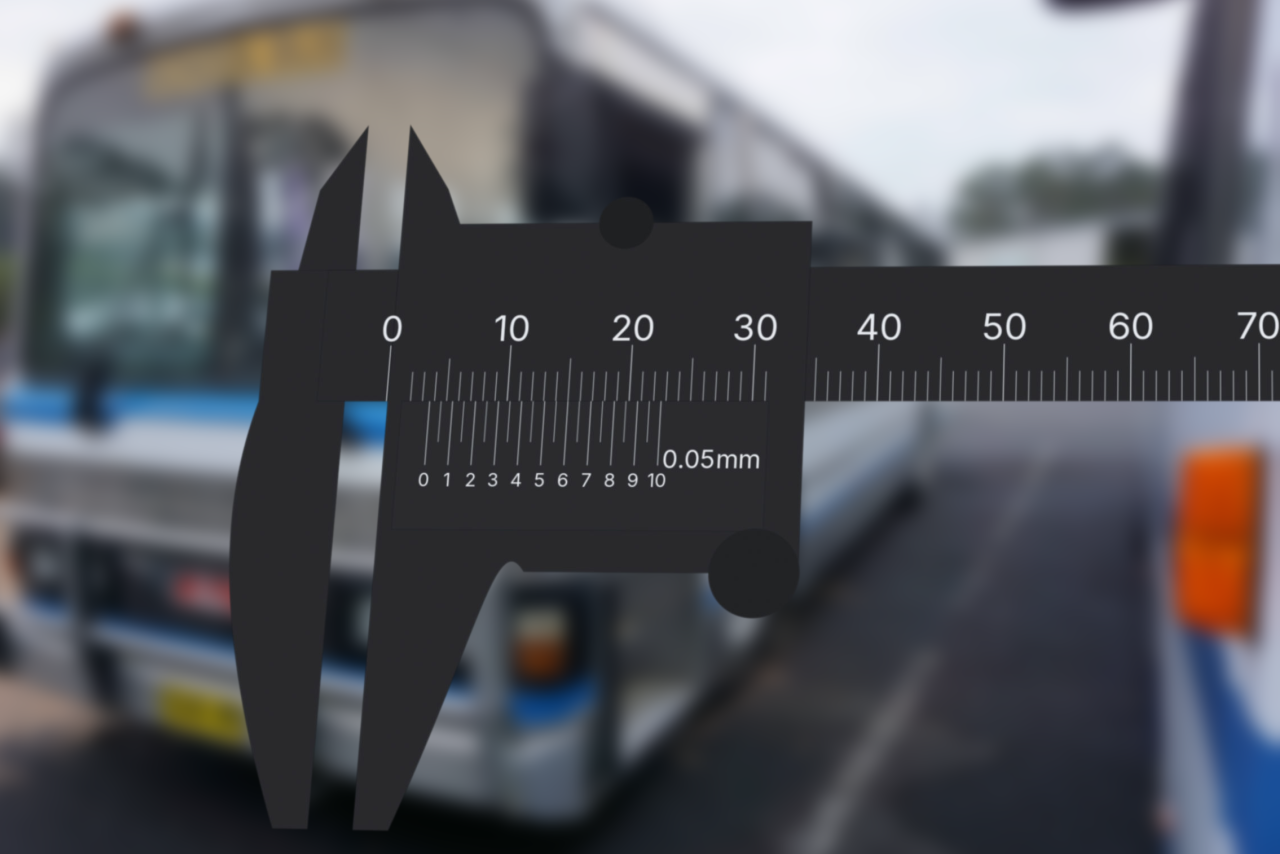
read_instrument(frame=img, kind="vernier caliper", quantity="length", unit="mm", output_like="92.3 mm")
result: 3.6 mm
